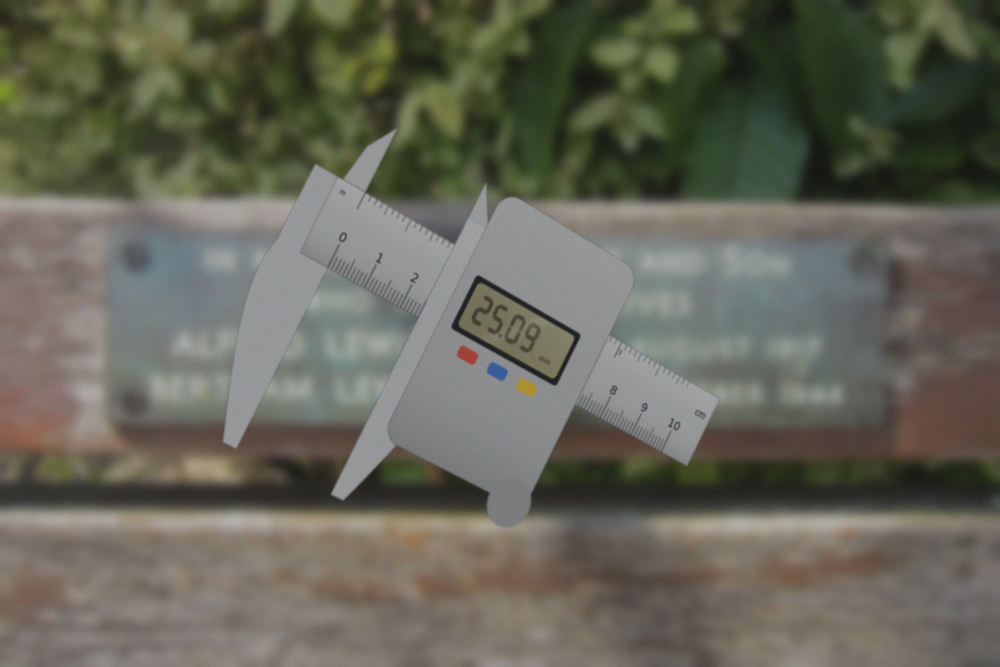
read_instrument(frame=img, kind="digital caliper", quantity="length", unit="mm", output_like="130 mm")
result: 25.09 mm
